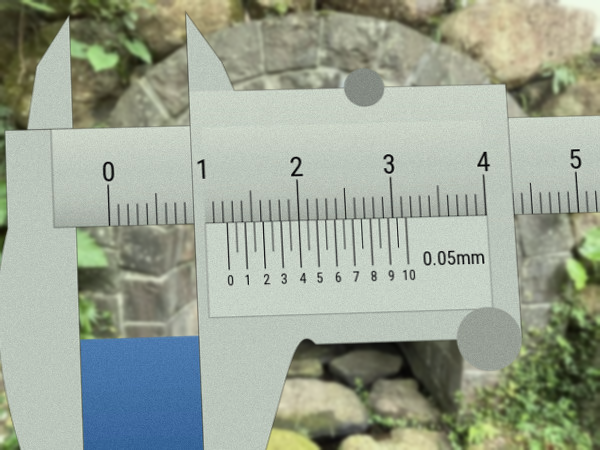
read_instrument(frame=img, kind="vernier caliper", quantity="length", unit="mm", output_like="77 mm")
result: 12.4 mm
